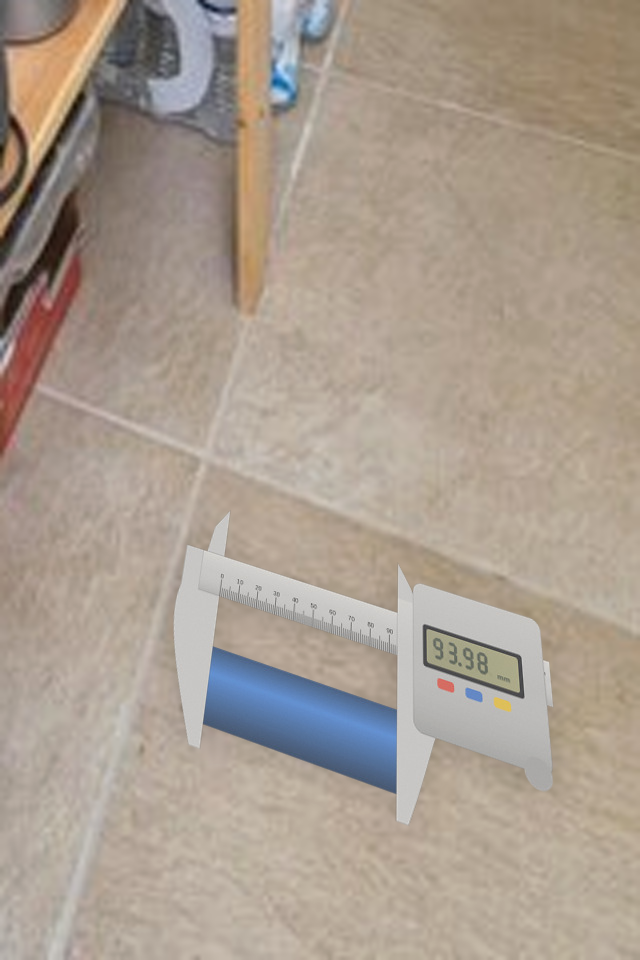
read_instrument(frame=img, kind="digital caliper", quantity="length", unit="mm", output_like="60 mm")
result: 93.98 mm
